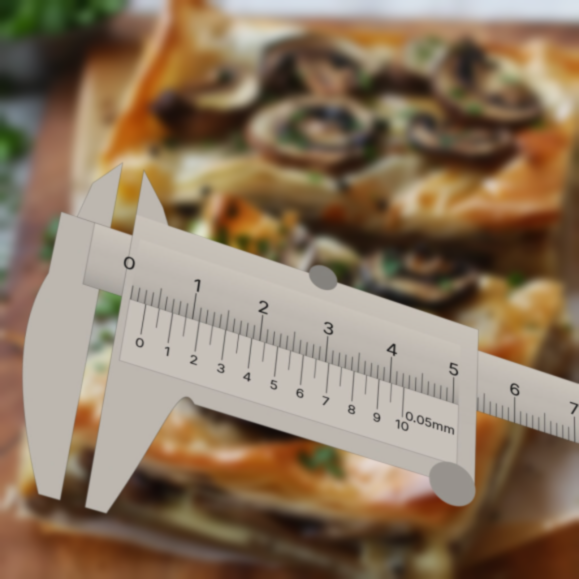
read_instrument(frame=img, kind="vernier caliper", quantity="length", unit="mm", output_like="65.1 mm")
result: 3.2 mm
